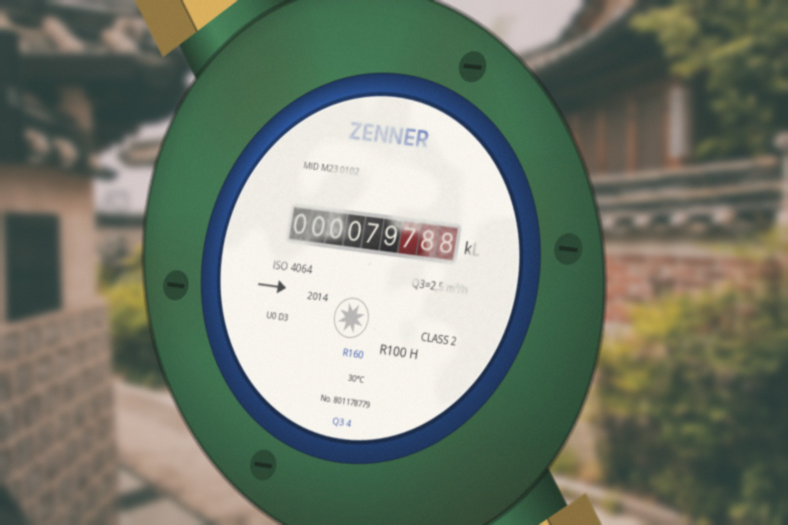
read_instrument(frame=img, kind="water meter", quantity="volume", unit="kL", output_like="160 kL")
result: 79.788 kL
